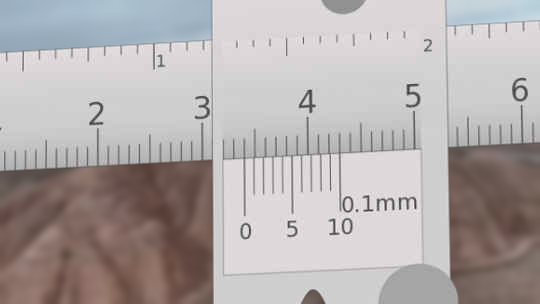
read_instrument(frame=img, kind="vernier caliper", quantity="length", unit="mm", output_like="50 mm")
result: 34.0 mm
